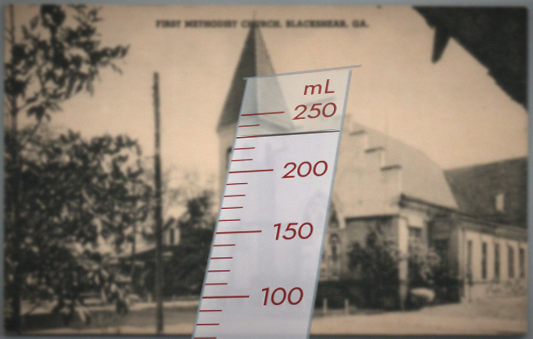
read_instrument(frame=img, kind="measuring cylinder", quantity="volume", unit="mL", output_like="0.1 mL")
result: 230 mL
